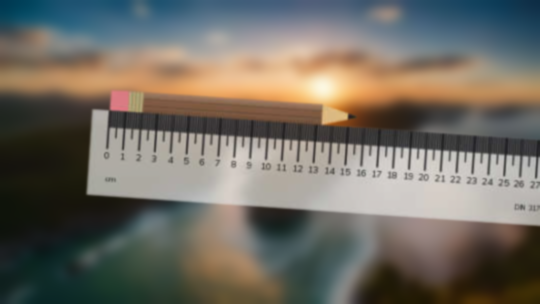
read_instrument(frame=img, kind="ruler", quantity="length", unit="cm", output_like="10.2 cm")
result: 15.5 cm
